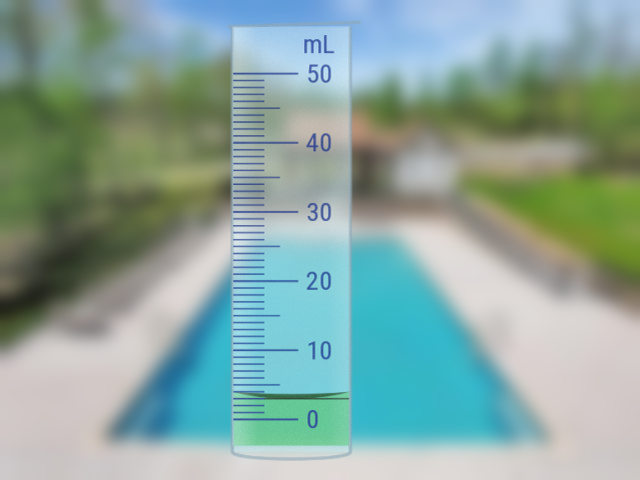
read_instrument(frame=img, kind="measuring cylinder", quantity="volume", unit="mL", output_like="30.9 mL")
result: 3 mL
